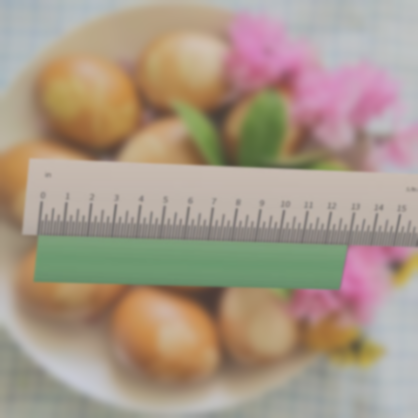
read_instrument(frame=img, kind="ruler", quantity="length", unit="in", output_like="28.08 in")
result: 13 in
